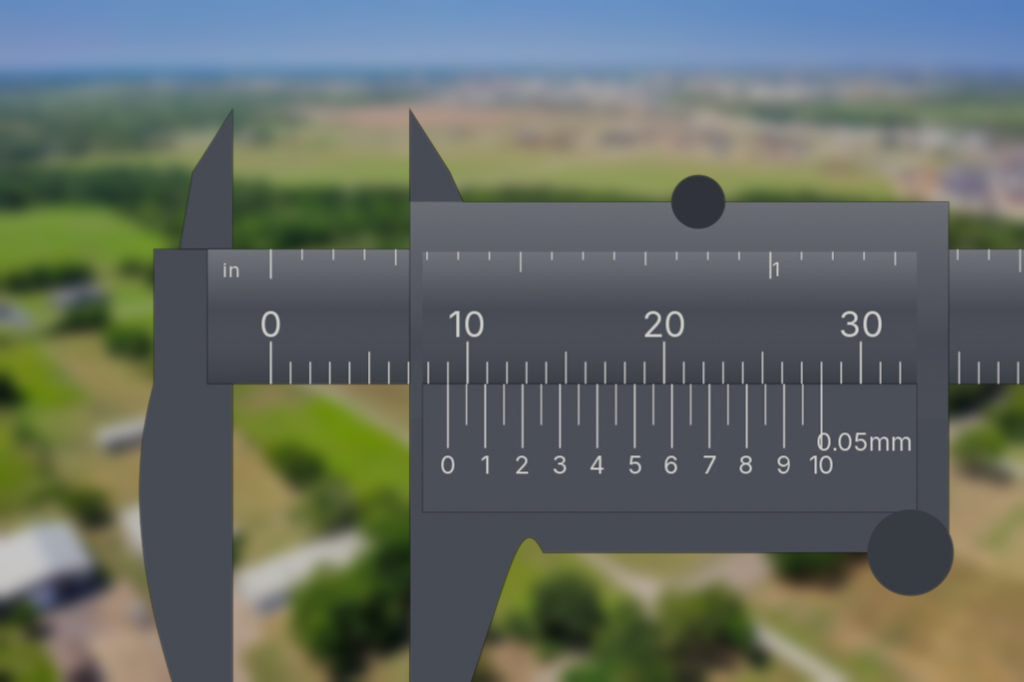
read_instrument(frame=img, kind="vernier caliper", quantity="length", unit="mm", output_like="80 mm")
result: 9.0 mm
